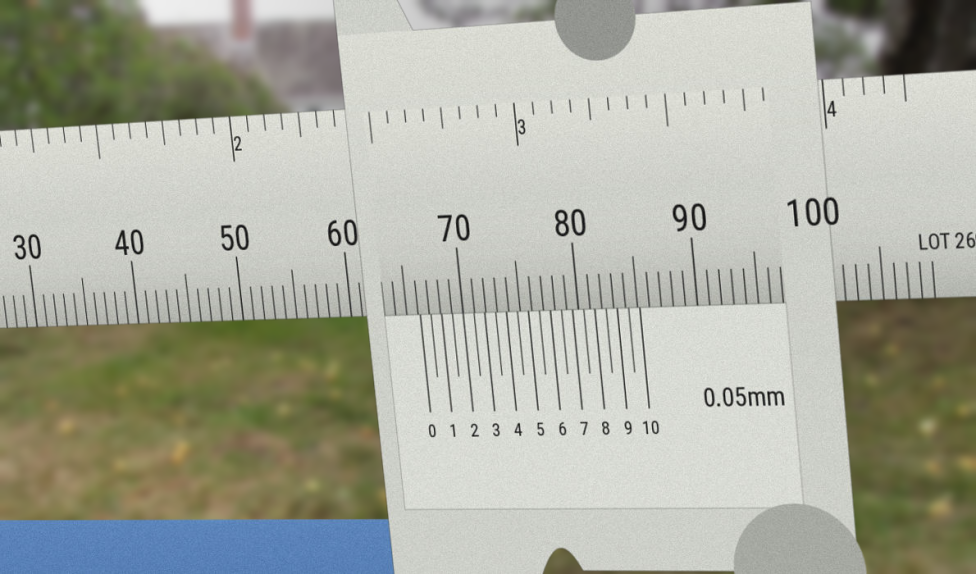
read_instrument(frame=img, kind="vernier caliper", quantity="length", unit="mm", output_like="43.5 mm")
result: 66.2 mm
